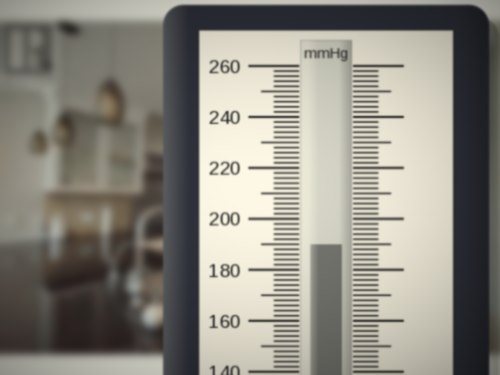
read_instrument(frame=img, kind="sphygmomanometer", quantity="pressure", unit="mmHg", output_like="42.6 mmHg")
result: 190 mmHg
